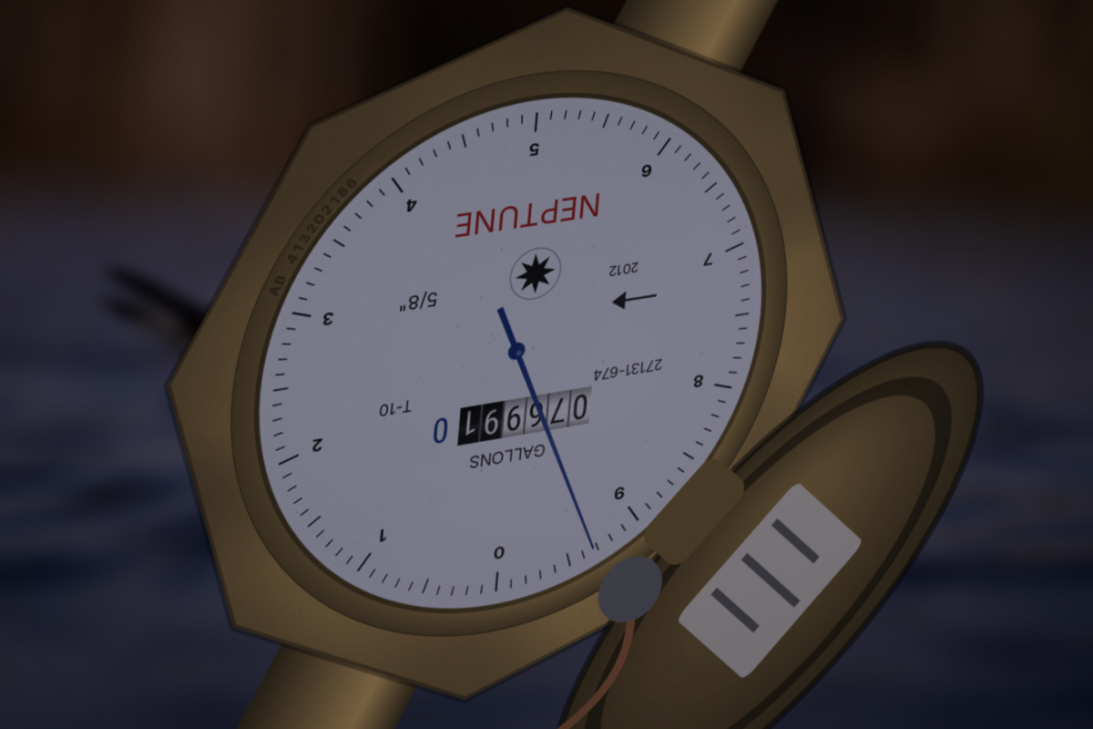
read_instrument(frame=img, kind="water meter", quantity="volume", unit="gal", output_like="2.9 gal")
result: 769909.3 gal
